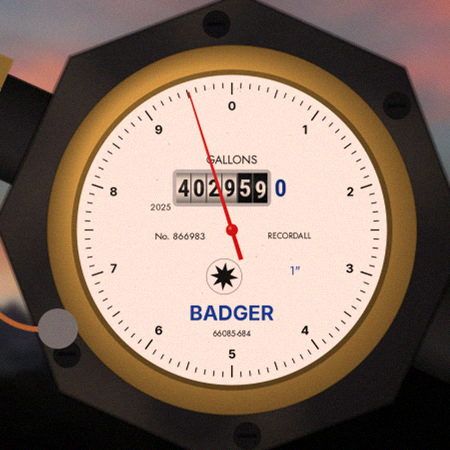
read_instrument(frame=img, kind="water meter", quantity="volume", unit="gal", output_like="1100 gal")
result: 4029589.5 gal
